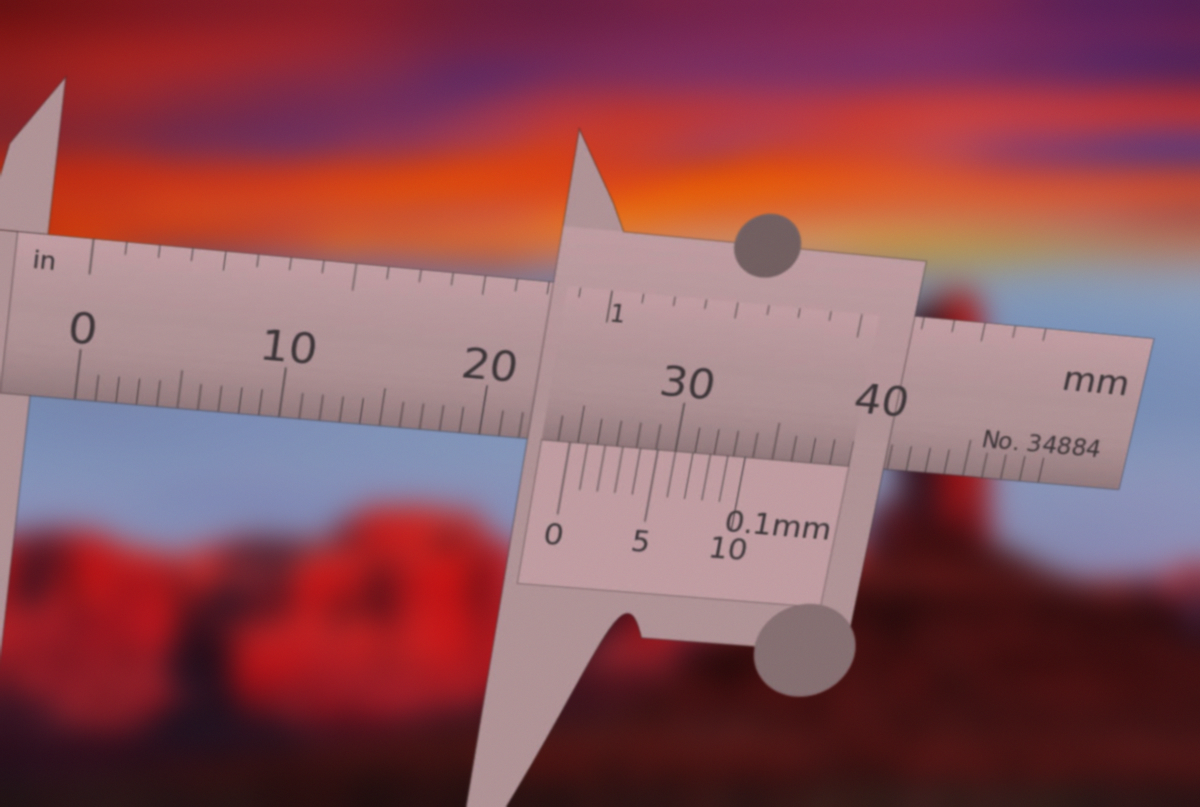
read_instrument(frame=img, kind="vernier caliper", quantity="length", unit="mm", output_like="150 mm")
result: 24.6 mm
